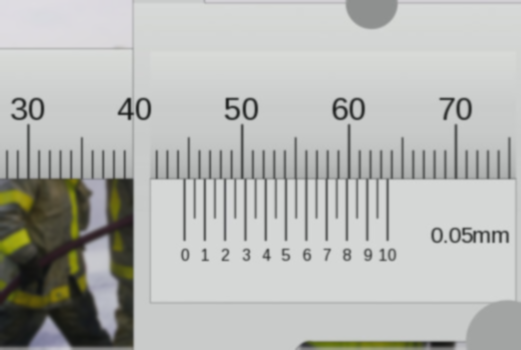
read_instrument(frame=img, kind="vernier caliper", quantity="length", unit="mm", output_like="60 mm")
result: 44.6 mm
